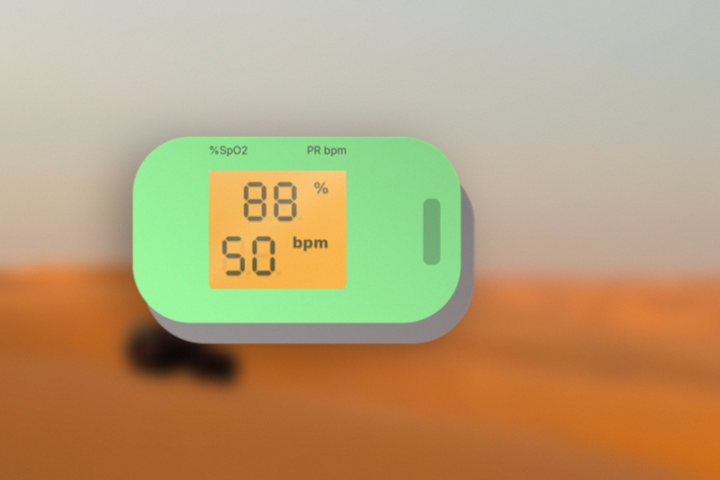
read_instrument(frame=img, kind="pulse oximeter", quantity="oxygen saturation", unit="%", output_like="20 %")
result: 88 %
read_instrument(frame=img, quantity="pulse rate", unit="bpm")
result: 50 bpm
